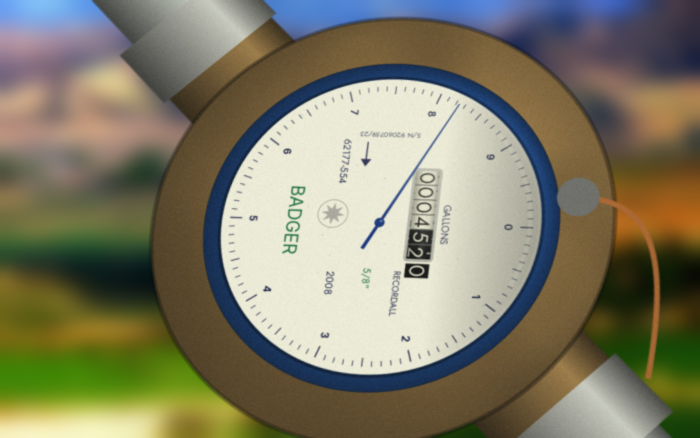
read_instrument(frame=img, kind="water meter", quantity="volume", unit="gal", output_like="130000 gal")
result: 4518.2 gal
